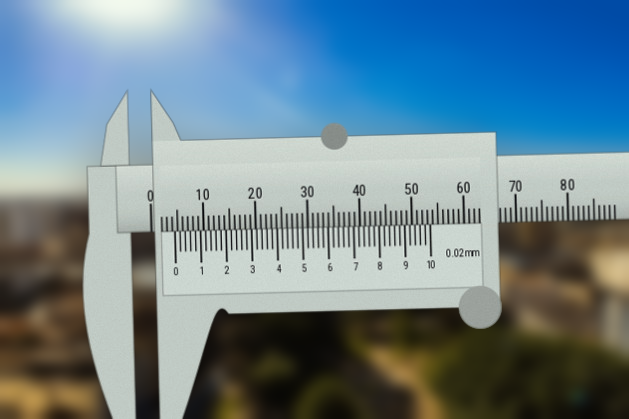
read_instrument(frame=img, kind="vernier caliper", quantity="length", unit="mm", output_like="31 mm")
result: 4.5 mm
